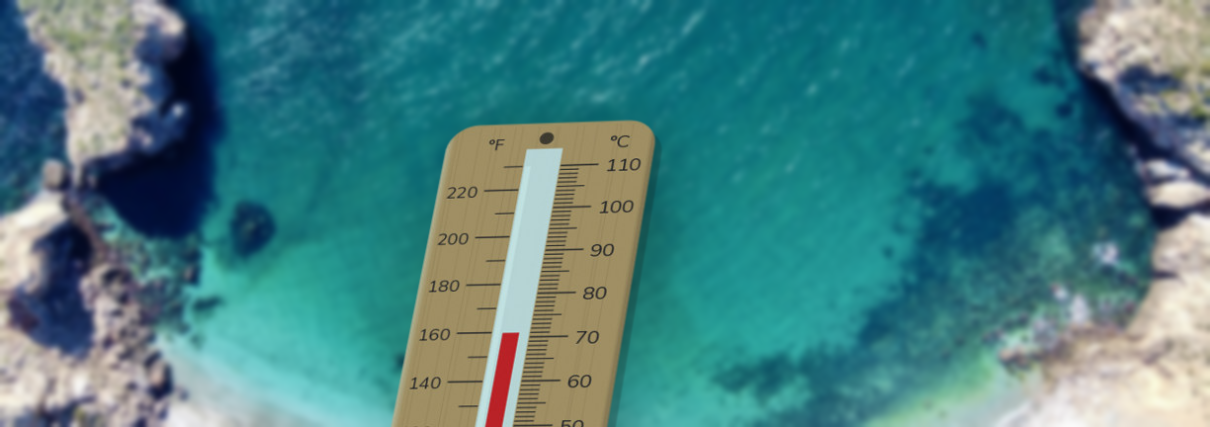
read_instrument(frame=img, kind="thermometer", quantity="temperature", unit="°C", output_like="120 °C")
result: 71 °C
